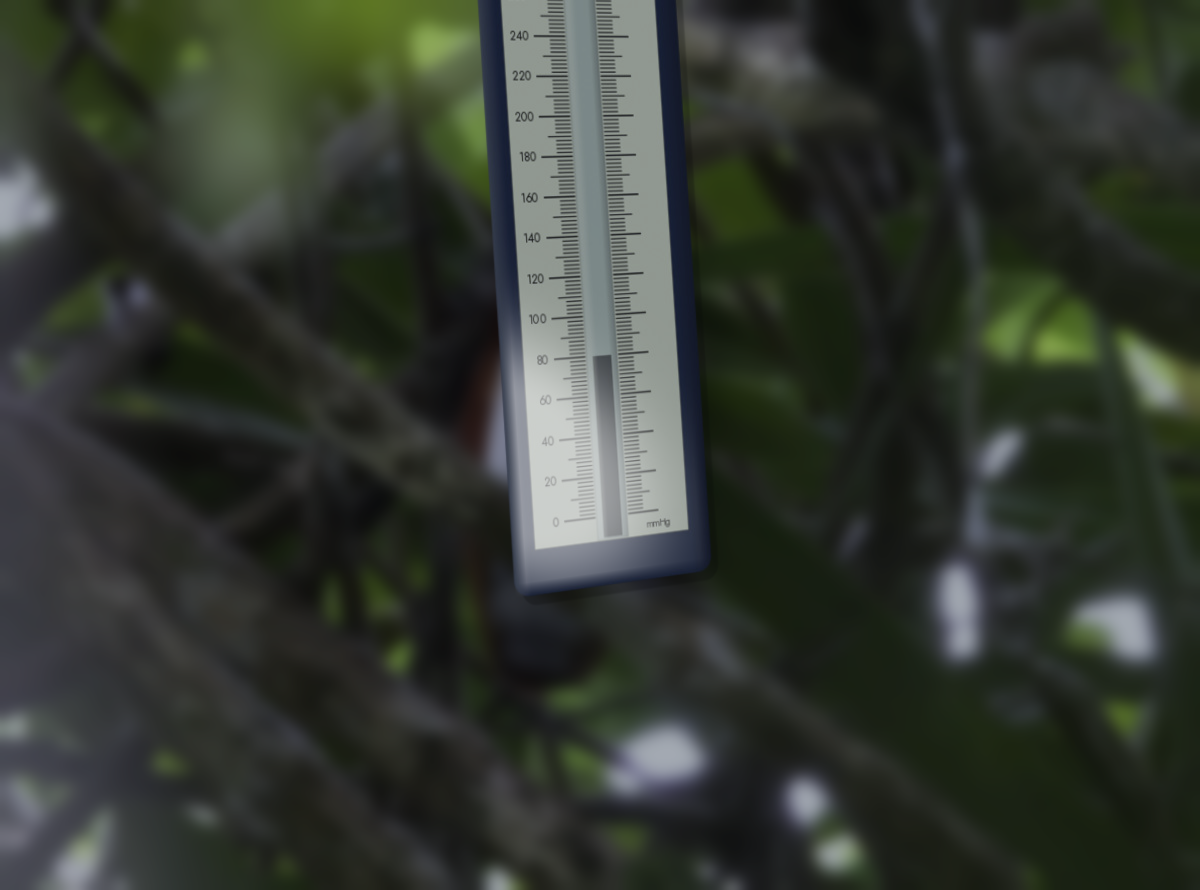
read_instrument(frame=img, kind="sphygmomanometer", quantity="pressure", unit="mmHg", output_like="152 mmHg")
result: 80 mmHg
